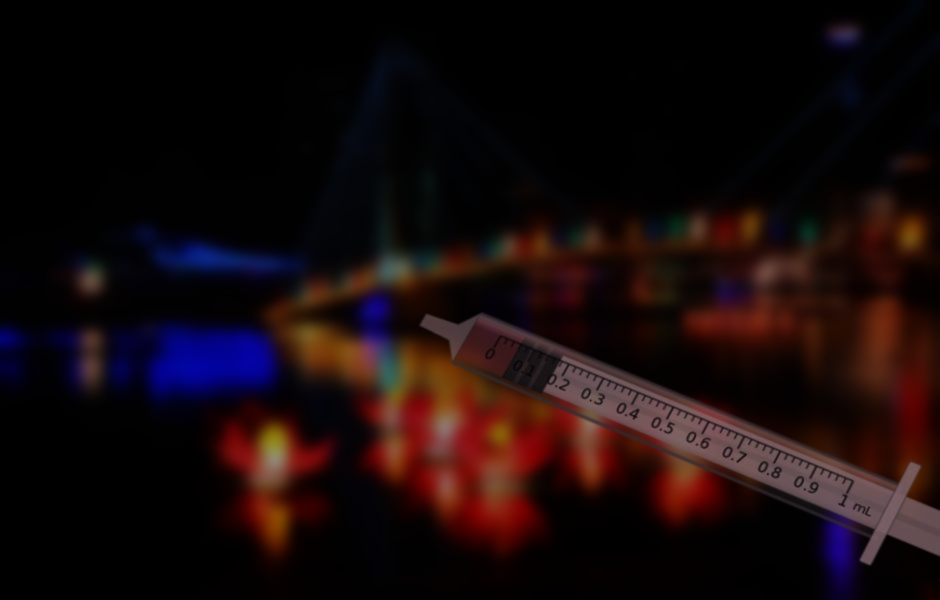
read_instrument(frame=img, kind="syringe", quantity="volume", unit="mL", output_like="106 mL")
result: 0.06 mL
